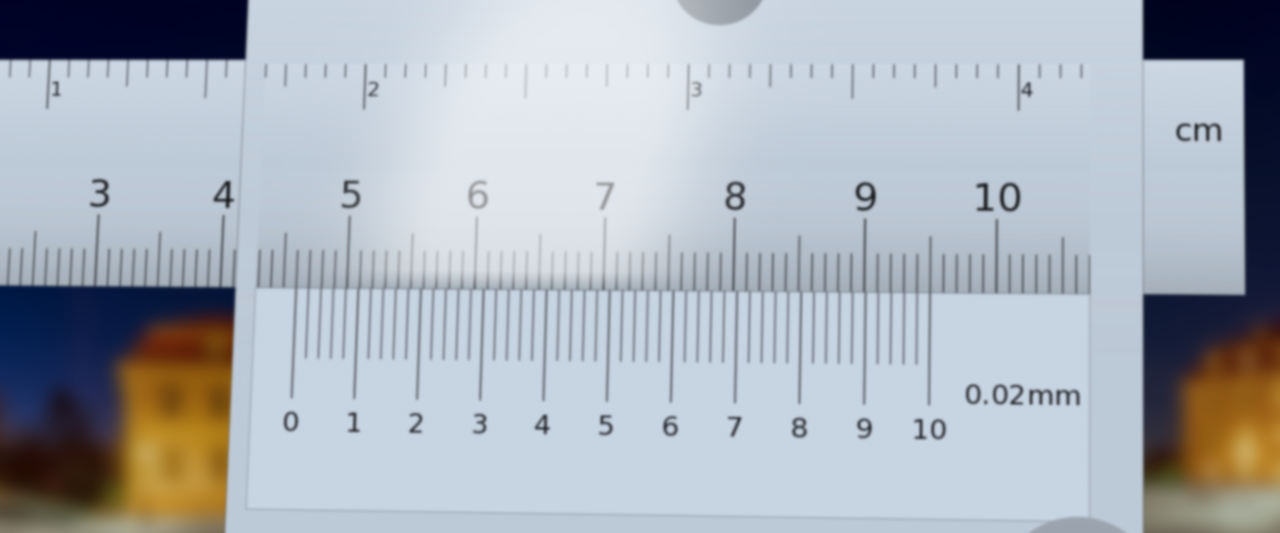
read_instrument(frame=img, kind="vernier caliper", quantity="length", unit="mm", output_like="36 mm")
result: 46.0 mm
